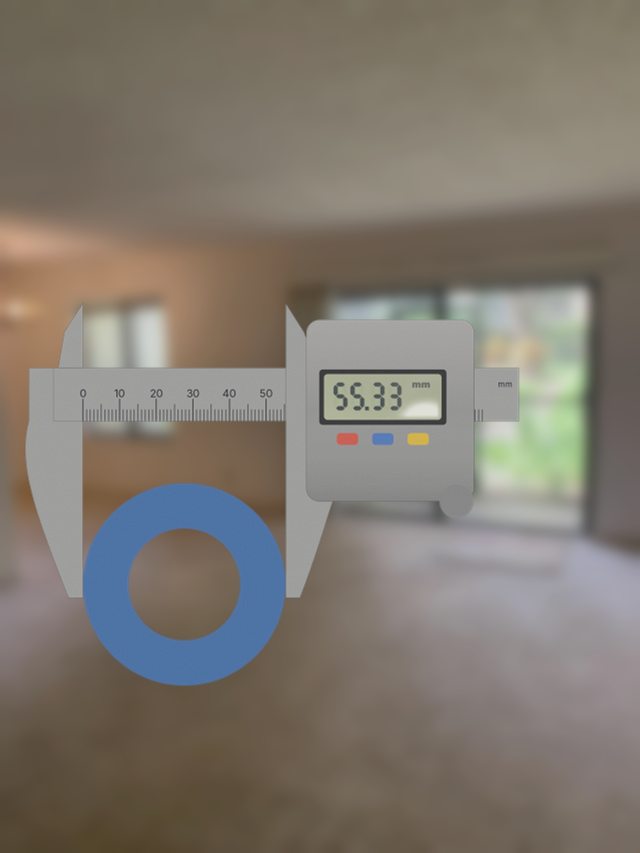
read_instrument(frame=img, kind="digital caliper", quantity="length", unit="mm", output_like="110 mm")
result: 55.33 mm
